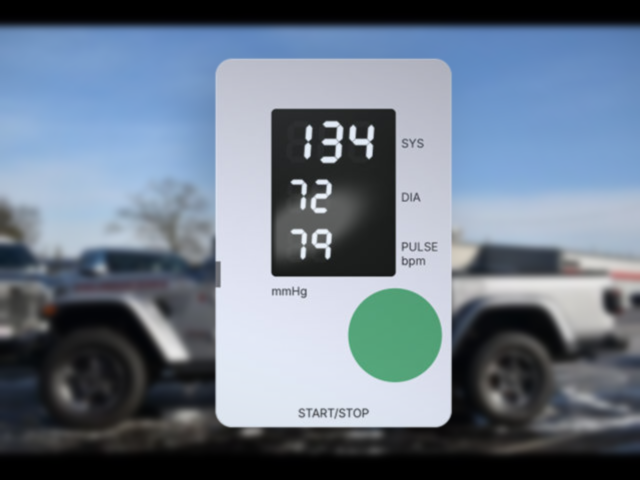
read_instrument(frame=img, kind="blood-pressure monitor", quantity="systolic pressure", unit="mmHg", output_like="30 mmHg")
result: 134 mmHg
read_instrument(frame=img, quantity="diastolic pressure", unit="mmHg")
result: 72 mmHg
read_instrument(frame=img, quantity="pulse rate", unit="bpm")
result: 79 bpm
